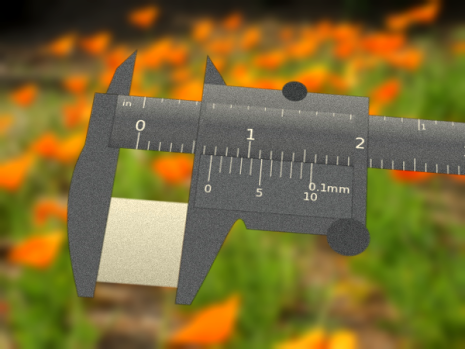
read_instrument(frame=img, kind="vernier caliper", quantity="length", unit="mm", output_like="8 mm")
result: 6.7 mm
